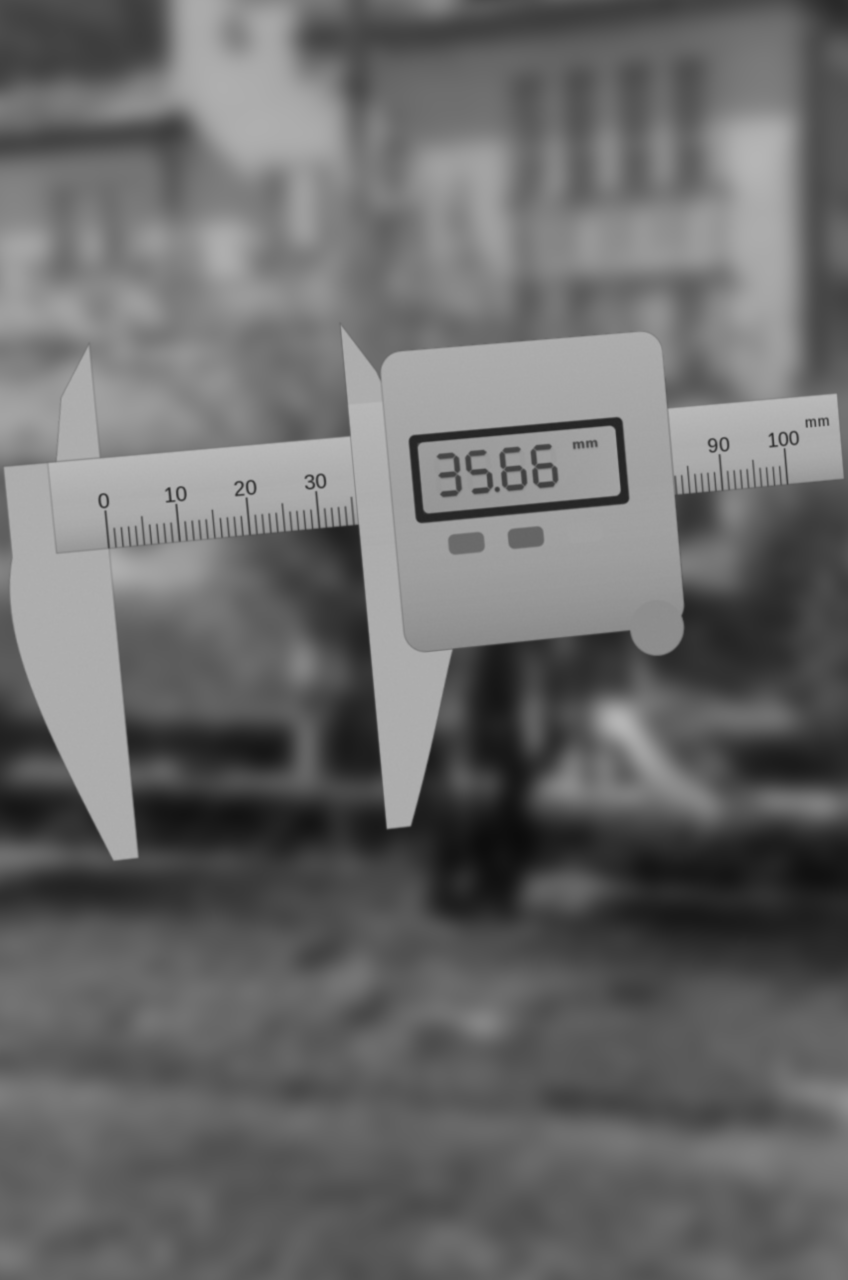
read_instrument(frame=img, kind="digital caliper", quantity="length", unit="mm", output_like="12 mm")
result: 35.66 mm
